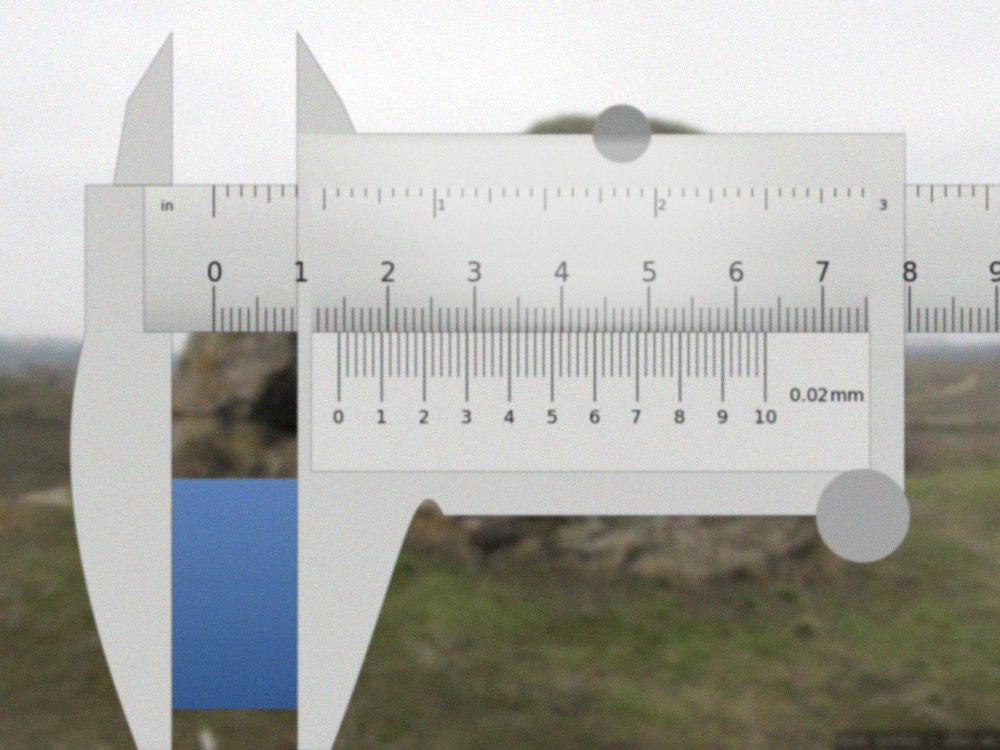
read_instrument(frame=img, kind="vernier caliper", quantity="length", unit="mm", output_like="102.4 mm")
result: 14.4 mm
